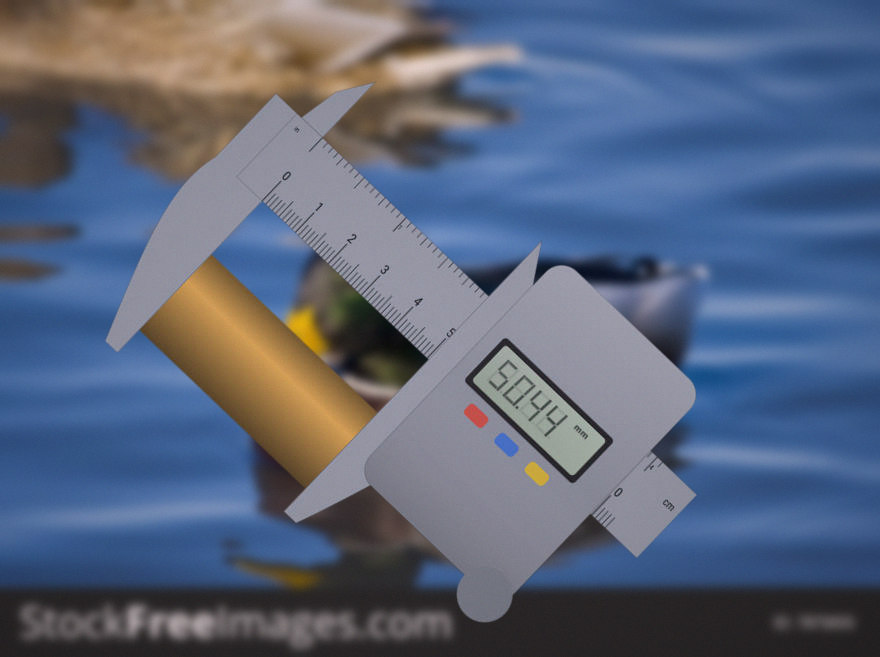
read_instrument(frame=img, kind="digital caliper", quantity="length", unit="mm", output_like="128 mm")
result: 50.44 mm
